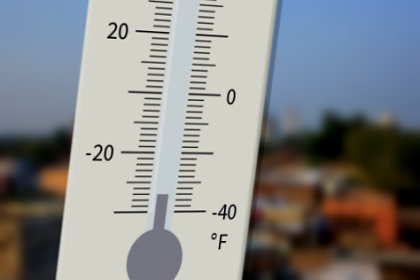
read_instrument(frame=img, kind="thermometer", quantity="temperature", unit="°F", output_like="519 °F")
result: -34 °F
